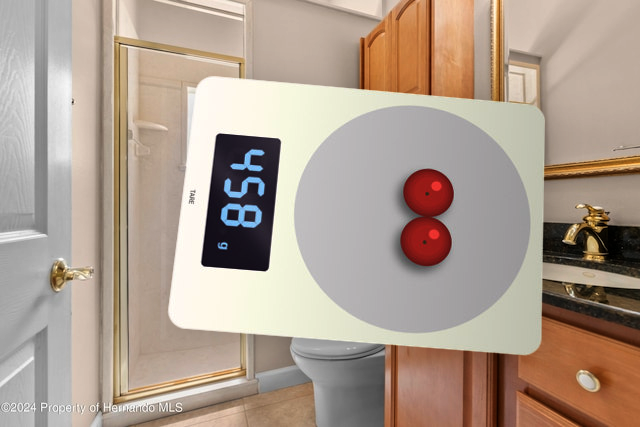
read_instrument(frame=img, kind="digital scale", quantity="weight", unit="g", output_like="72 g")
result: 458 g
